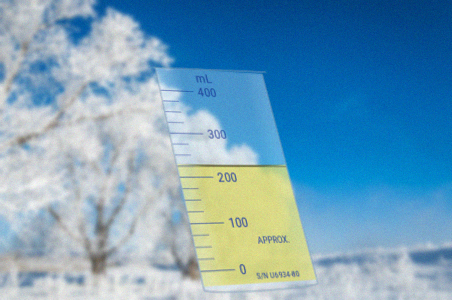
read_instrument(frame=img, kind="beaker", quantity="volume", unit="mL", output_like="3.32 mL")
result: 225 mL
